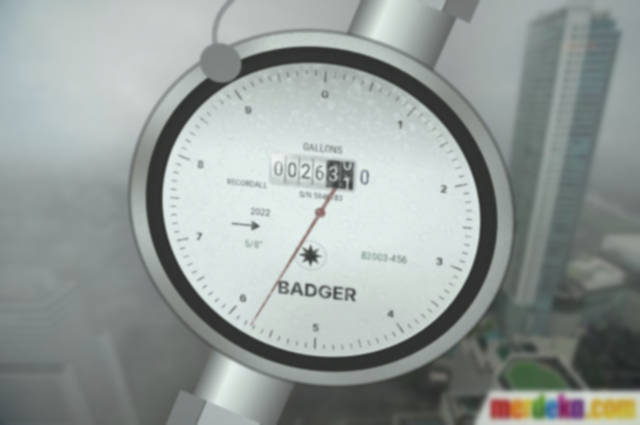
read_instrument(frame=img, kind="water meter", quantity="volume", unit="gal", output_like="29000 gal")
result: 26305.7 gal
